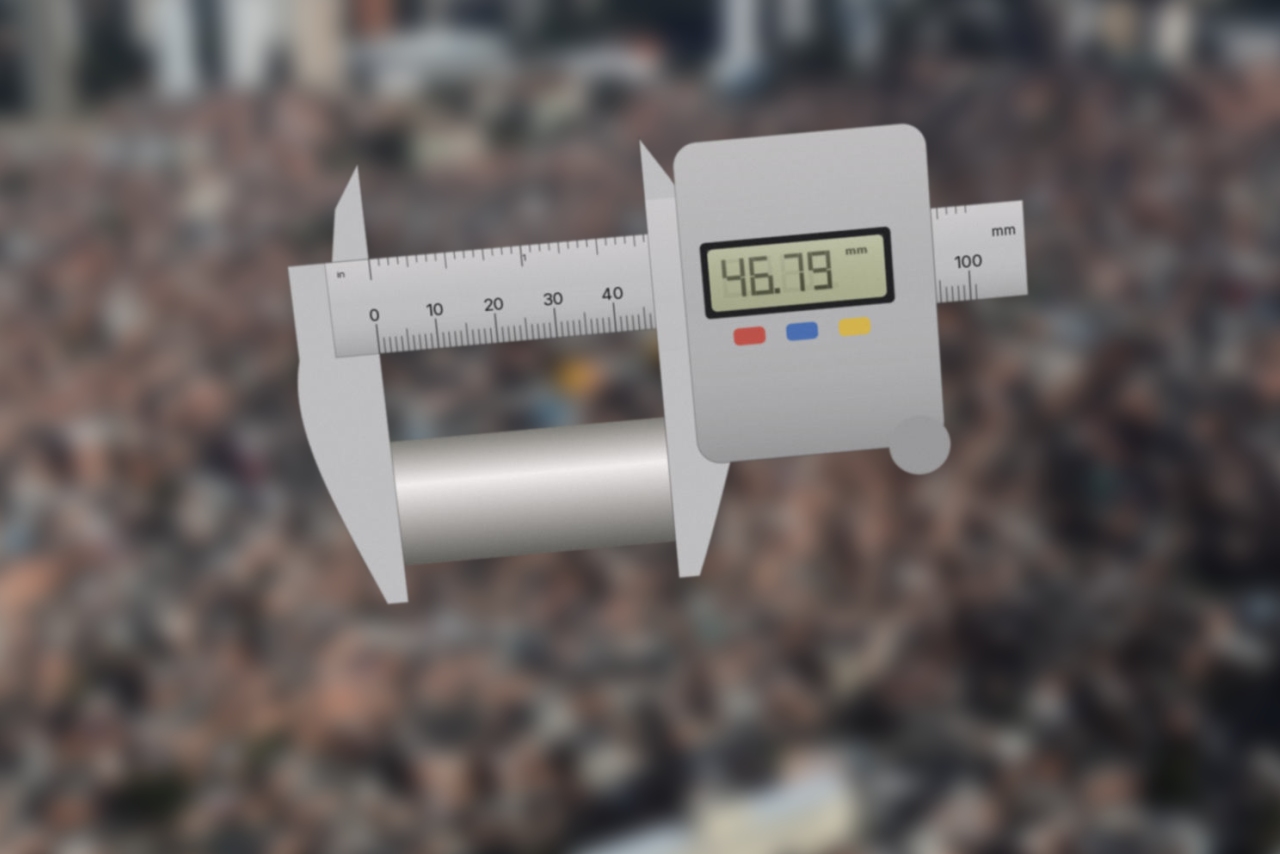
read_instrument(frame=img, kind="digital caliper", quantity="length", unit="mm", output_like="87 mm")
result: 46.79 mm
